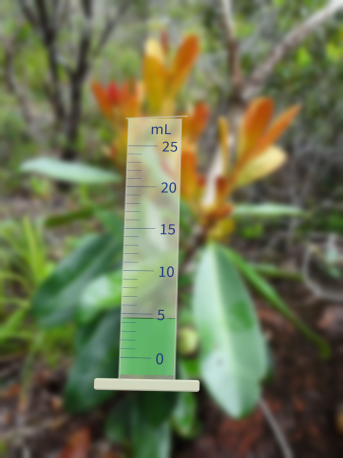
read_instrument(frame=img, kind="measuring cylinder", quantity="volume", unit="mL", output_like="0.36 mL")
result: 4.5 mL
